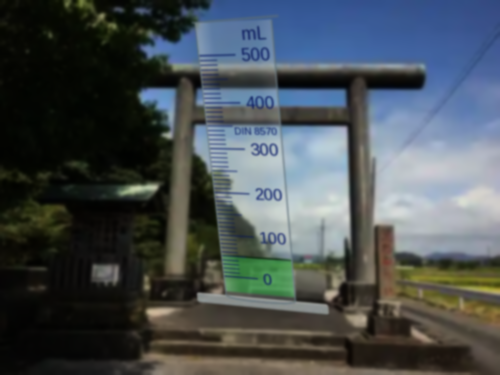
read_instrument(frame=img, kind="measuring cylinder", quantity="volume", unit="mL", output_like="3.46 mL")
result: 50 mL
